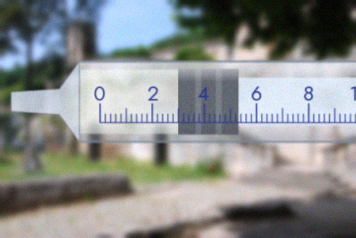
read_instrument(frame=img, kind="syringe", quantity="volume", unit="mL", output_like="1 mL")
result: 3 mL
